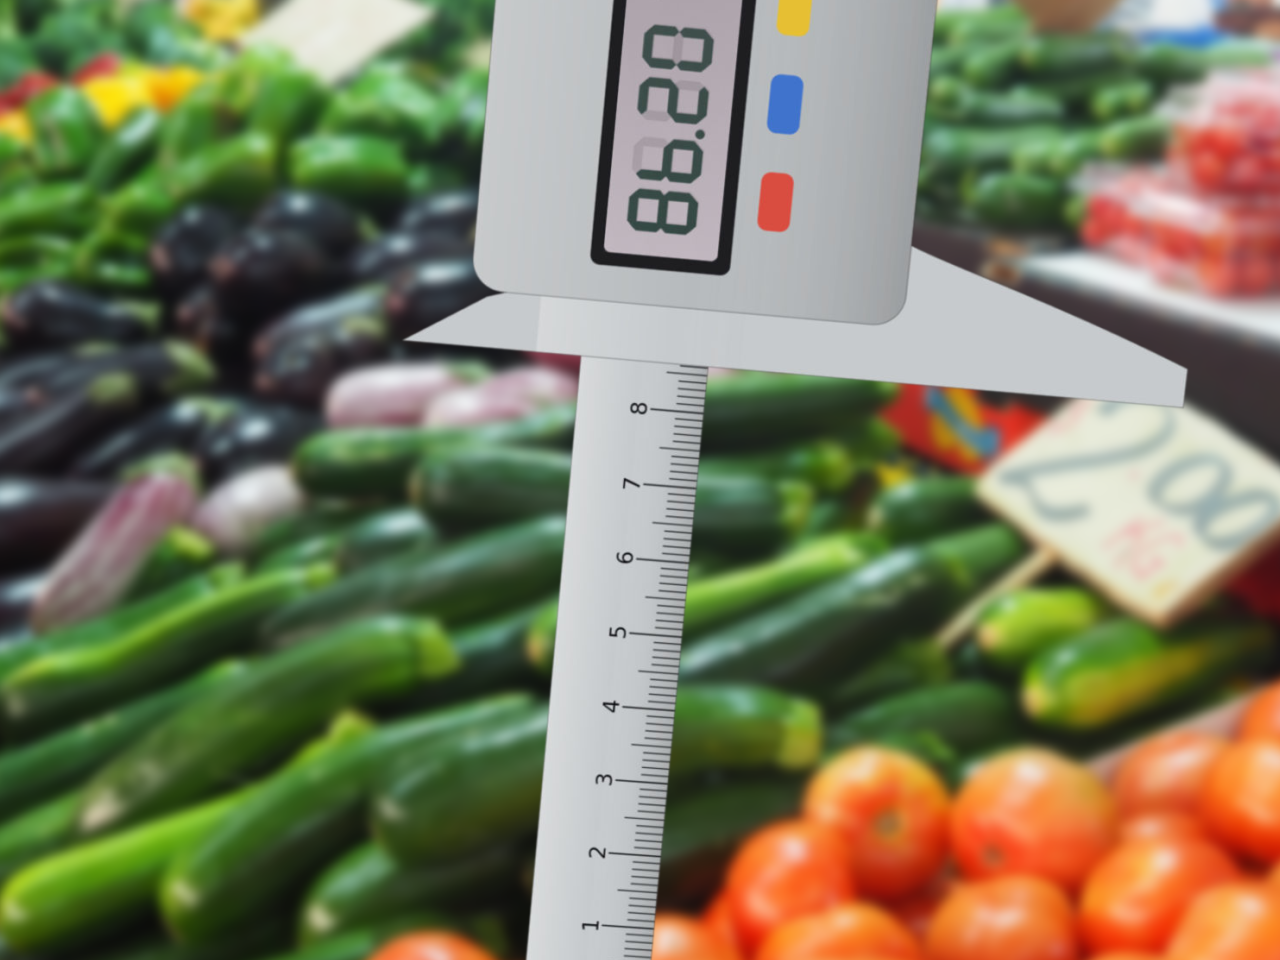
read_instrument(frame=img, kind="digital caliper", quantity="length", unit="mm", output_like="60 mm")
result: 86.20 mm
